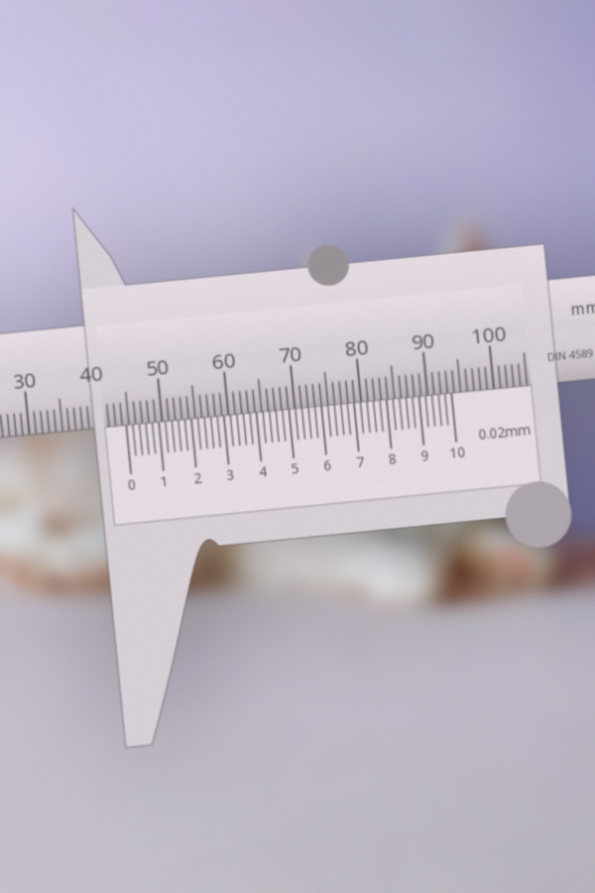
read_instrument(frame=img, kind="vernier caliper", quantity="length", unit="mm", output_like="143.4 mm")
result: 44.6 mm
